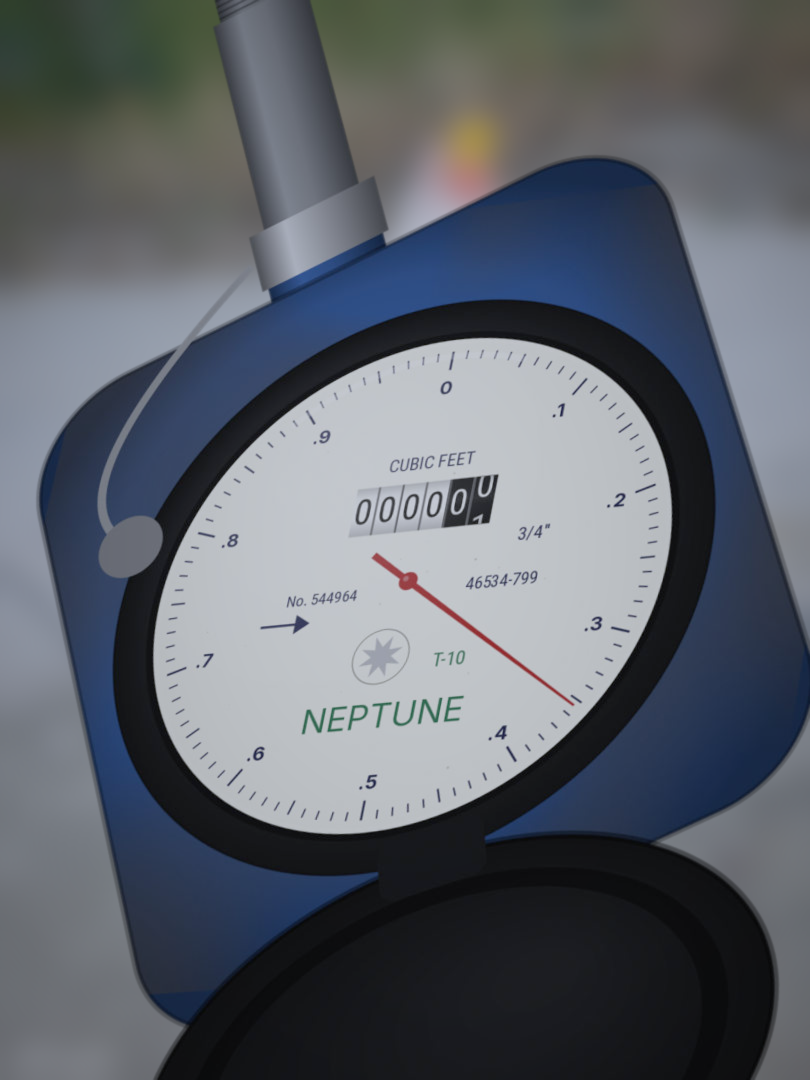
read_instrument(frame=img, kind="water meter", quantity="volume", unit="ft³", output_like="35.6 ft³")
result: 0.35 ft³
